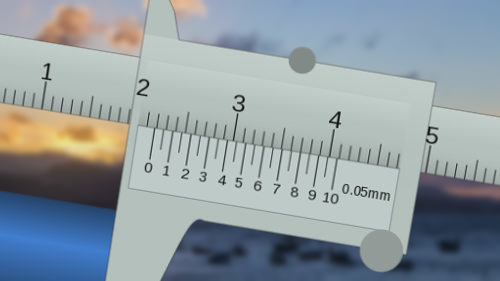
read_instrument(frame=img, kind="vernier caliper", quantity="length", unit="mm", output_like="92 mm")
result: 21.8 mm
